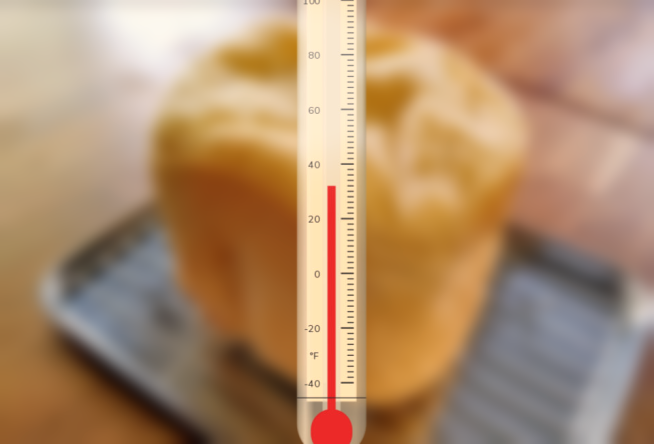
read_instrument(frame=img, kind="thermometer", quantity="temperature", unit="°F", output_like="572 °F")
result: 32 °F
